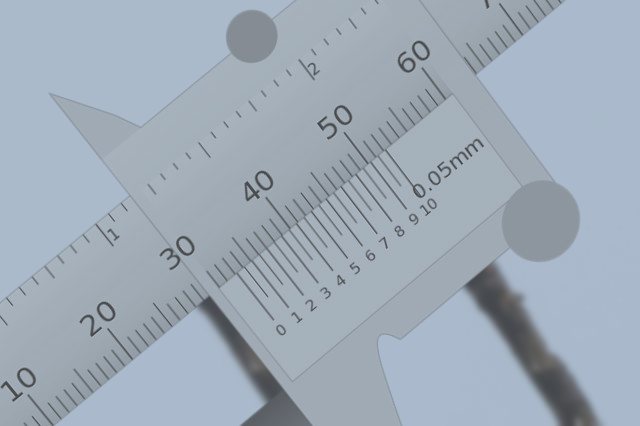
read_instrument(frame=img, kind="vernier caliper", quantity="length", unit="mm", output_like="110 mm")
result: 33.2 mm
